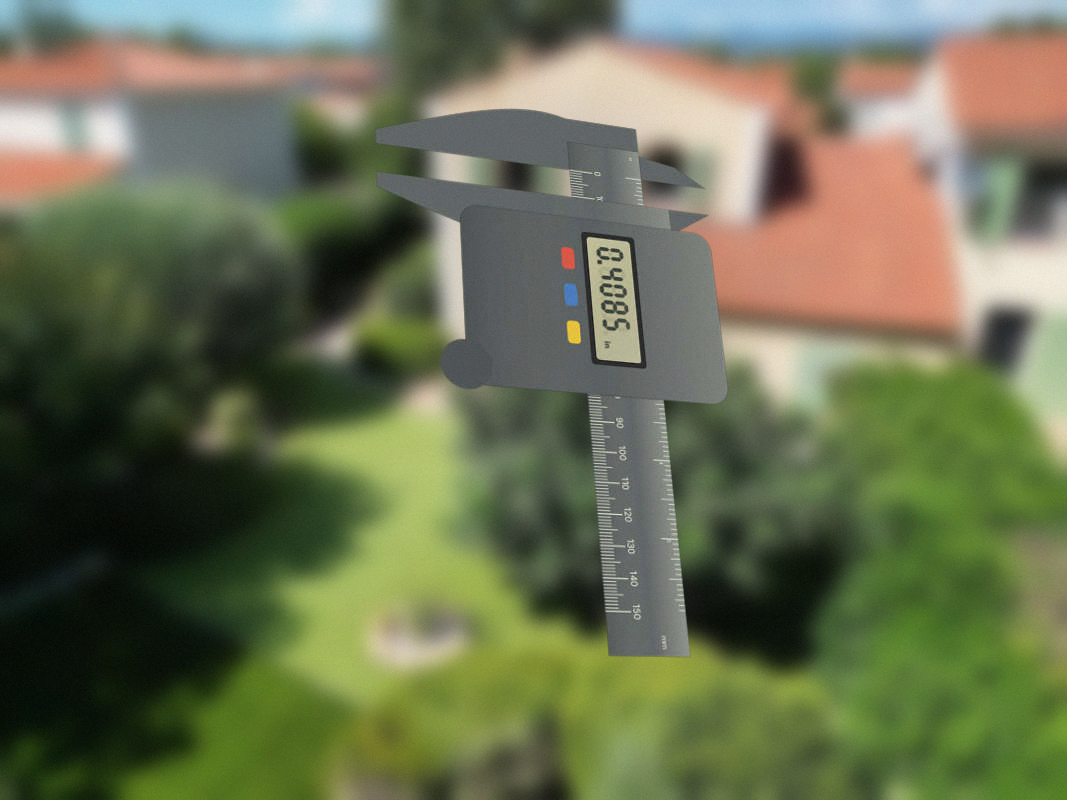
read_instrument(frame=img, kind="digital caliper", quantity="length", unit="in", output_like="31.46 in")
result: 0.4085 in
